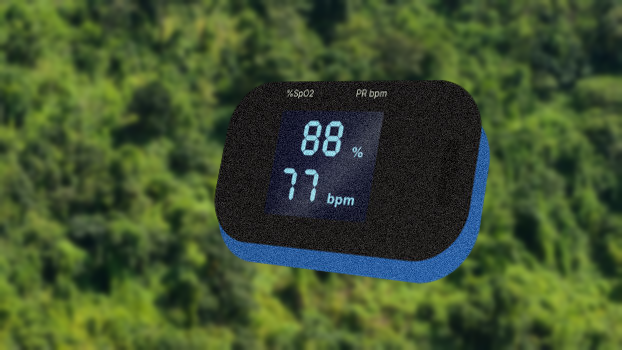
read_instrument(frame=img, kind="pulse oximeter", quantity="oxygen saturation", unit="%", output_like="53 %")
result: 88 %
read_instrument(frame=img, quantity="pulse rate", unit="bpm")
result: 77 bpm
